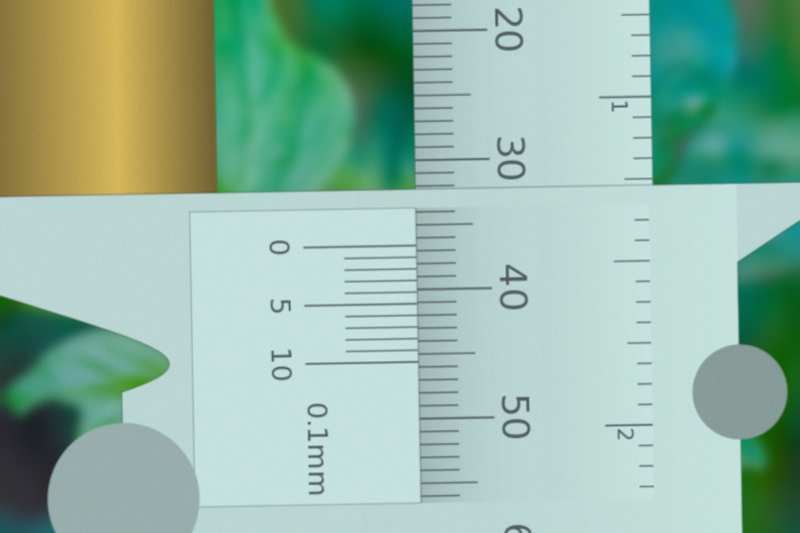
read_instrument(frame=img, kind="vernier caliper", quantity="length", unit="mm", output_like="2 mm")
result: 36.6 mm
